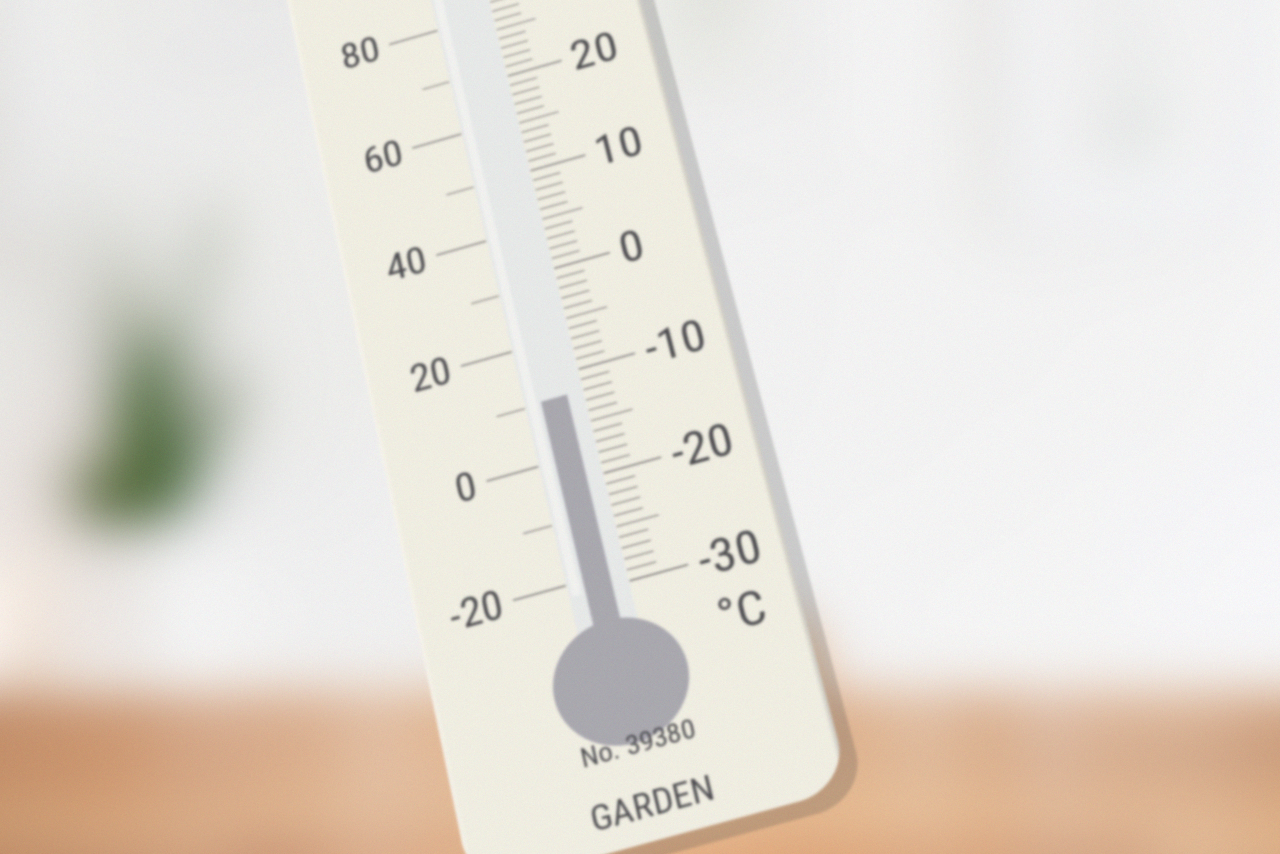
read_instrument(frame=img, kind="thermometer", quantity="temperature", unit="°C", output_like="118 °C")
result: -12 °C
